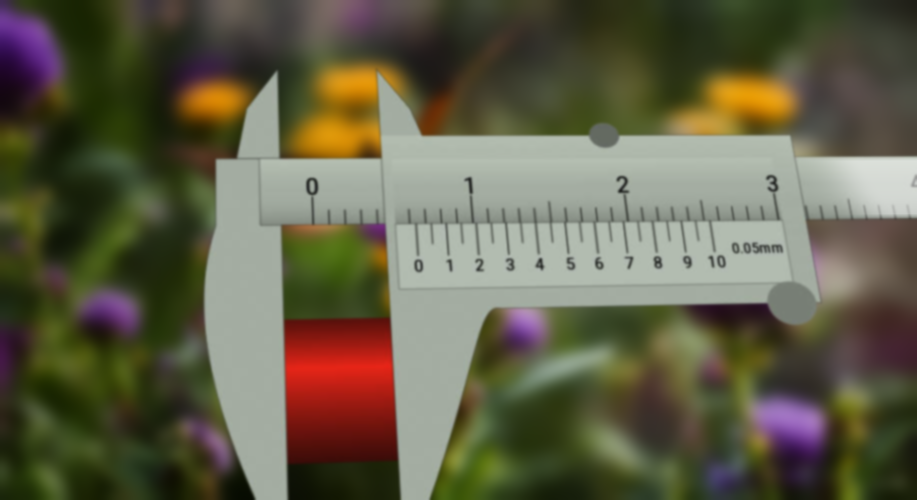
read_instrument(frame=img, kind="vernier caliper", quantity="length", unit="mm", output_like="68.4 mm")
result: 6.4 mm
